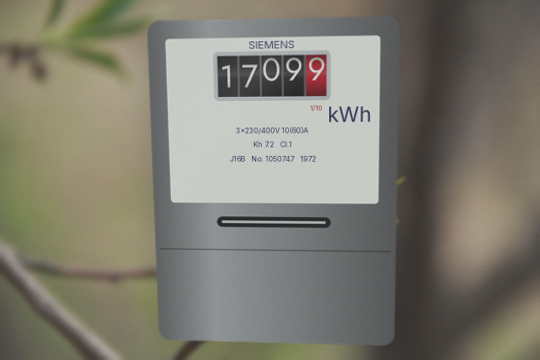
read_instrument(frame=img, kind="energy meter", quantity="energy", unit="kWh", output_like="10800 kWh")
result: 1709.9 kWh
